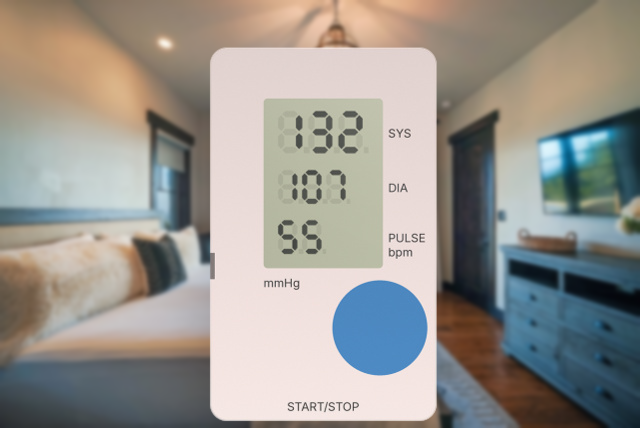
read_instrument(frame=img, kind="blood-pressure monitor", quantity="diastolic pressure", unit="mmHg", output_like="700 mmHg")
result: 107 mmHg
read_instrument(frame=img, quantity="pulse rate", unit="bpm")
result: 55 bpm
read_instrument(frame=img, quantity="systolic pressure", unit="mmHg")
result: 132 mmHg
